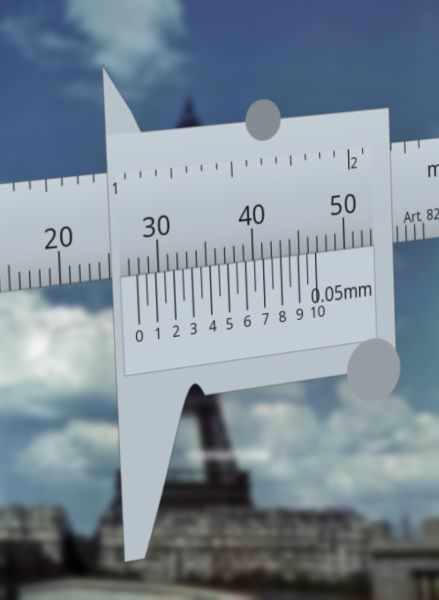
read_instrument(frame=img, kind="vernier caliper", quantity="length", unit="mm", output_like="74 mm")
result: 27.8 mm
